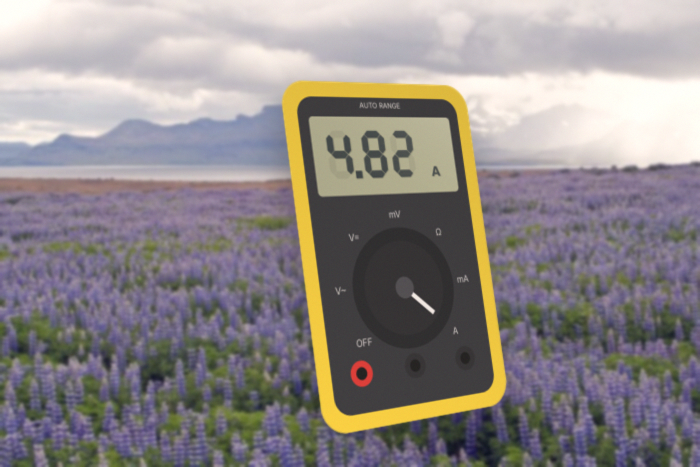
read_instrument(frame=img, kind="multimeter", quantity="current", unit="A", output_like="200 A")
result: 4.82 A
